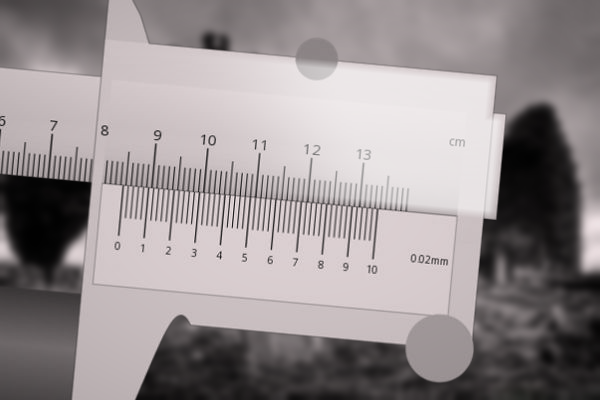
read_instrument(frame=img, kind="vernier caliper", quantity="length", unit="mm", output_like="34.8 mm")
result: 84.5 mm
